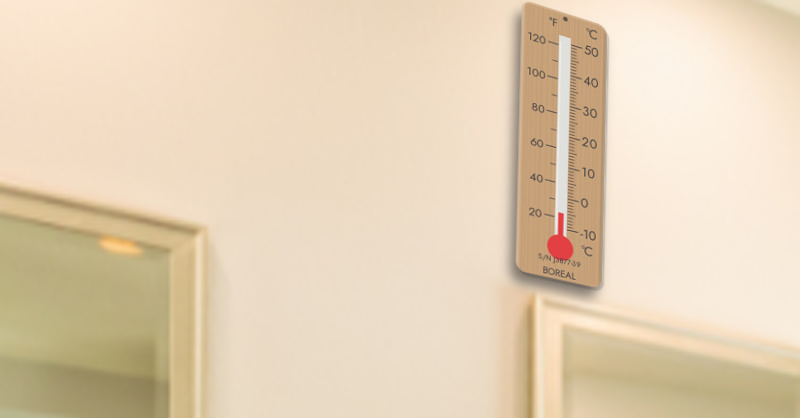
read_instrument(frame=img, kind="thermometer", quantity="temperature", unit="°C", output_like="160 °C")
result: -5 °C
